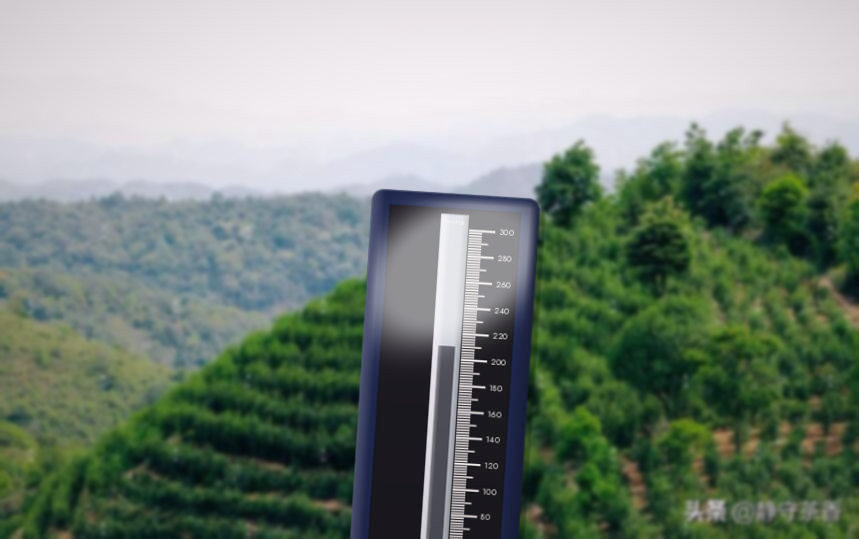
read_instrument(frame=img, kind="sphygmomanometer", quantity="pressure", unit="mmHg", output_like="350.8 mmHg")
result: 210 mmHg
